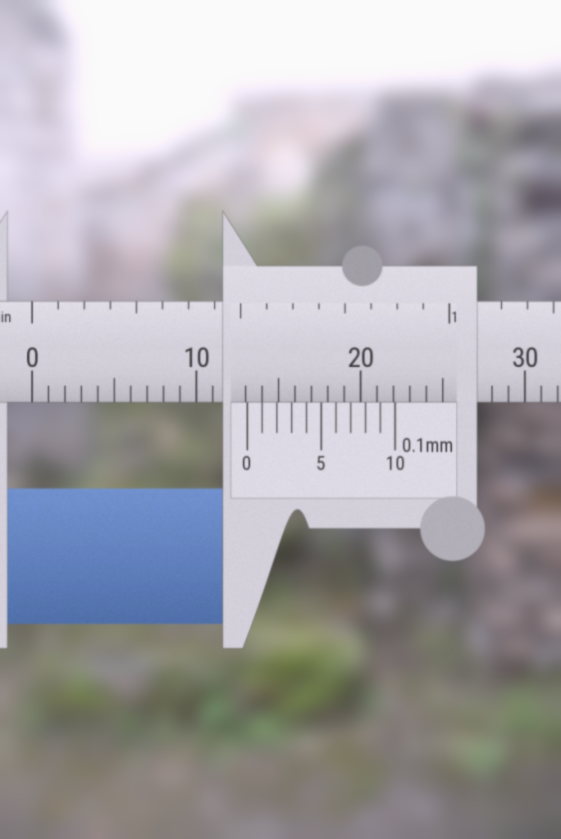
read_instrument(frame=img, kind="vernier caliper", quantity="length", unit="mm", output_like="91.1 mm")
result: 13.1 mm
